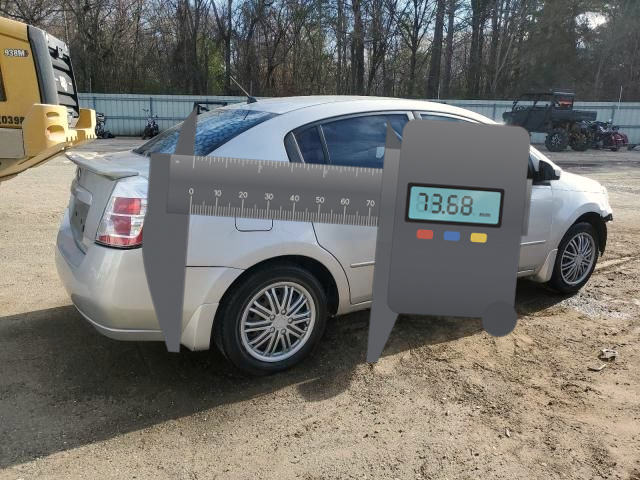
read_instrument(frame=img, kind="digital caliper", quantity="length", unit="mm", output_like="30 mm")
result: 73.68 mm
